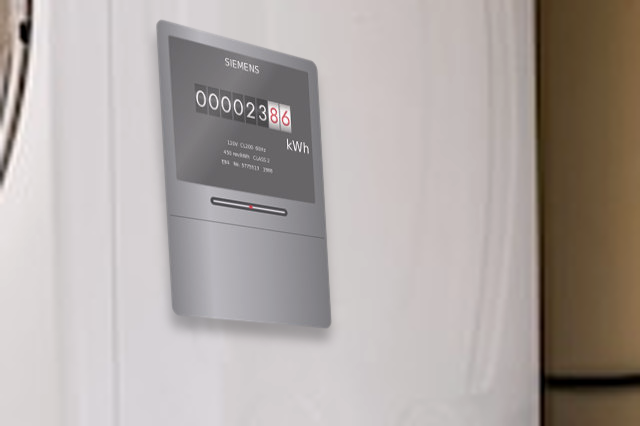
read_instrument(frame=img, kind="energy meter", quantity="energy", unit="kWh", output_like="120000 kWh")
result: 23.86 kWh
